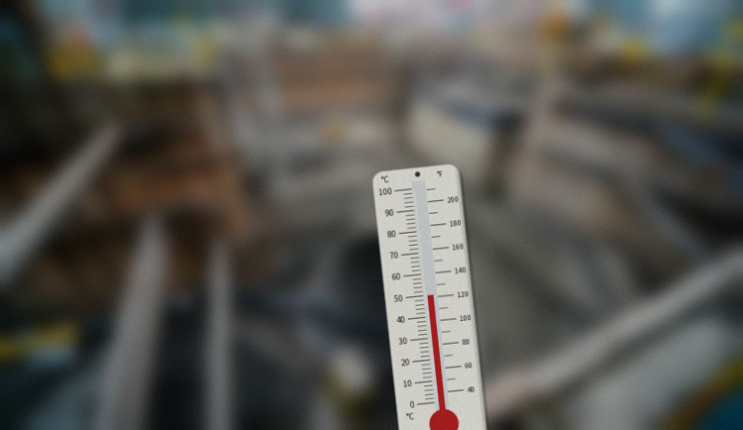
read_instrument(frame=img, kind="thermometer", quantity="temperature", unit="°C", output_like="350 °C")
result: 50 °C
